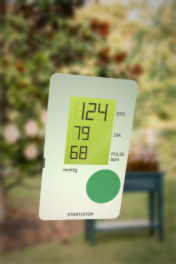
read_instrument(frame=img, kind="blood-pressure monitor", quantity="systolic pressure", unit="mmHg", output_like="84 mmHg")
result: 124 mmHg
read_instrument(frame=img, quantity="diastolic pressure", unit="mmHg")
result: 79 mmHg
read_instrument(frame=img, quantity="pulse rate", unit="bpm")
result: 68 bpm
